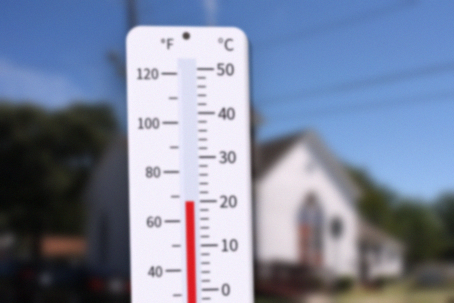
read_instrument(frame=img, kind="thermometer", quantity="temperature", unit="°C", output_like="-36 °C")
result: 20 °C
